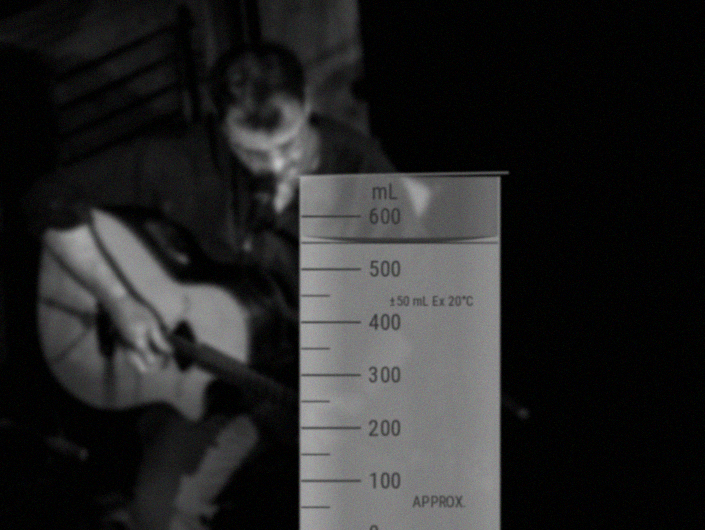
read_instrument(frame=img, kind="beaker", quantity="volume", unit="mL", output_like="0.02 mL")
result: 550 mL
